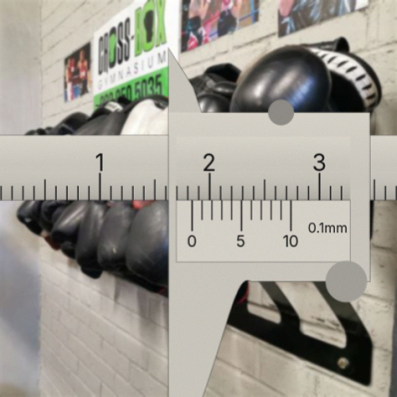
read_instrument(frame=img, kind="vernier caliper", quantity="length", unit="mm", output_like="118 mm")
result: 18.4 mm
